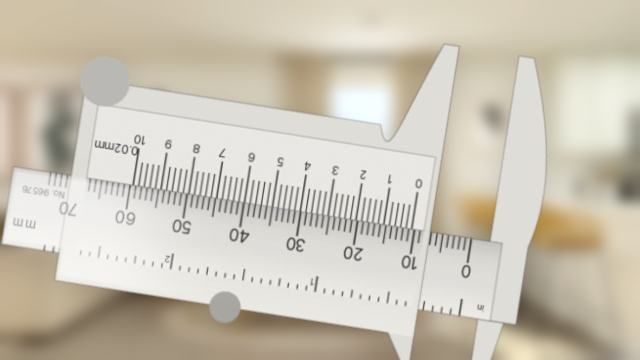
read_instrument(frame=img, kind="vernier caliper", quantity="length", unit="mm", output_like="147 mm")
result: 10.5 mm
